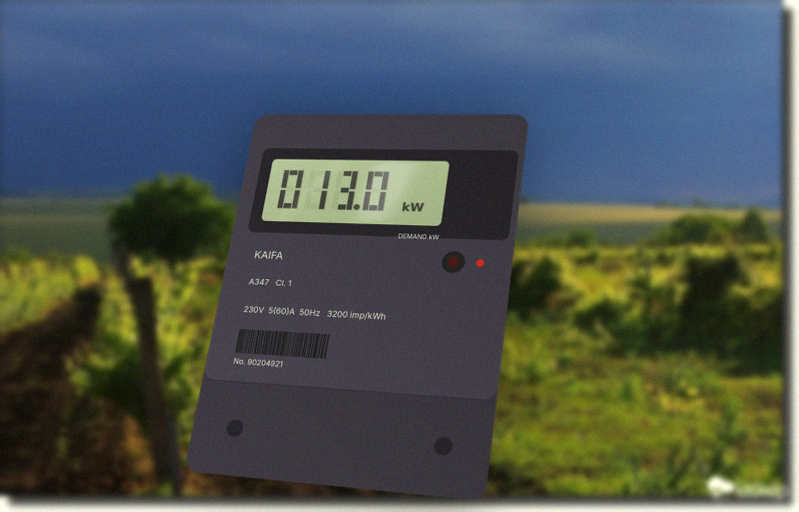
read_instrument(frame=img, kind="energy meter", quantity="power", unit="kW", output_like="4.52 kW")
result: 13.0 kW
